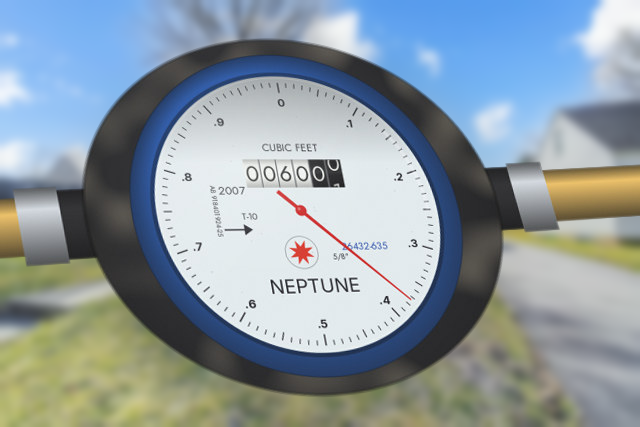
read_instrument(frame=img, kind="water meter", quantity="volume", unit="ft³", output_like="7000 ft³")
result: 6000.37 ft³
